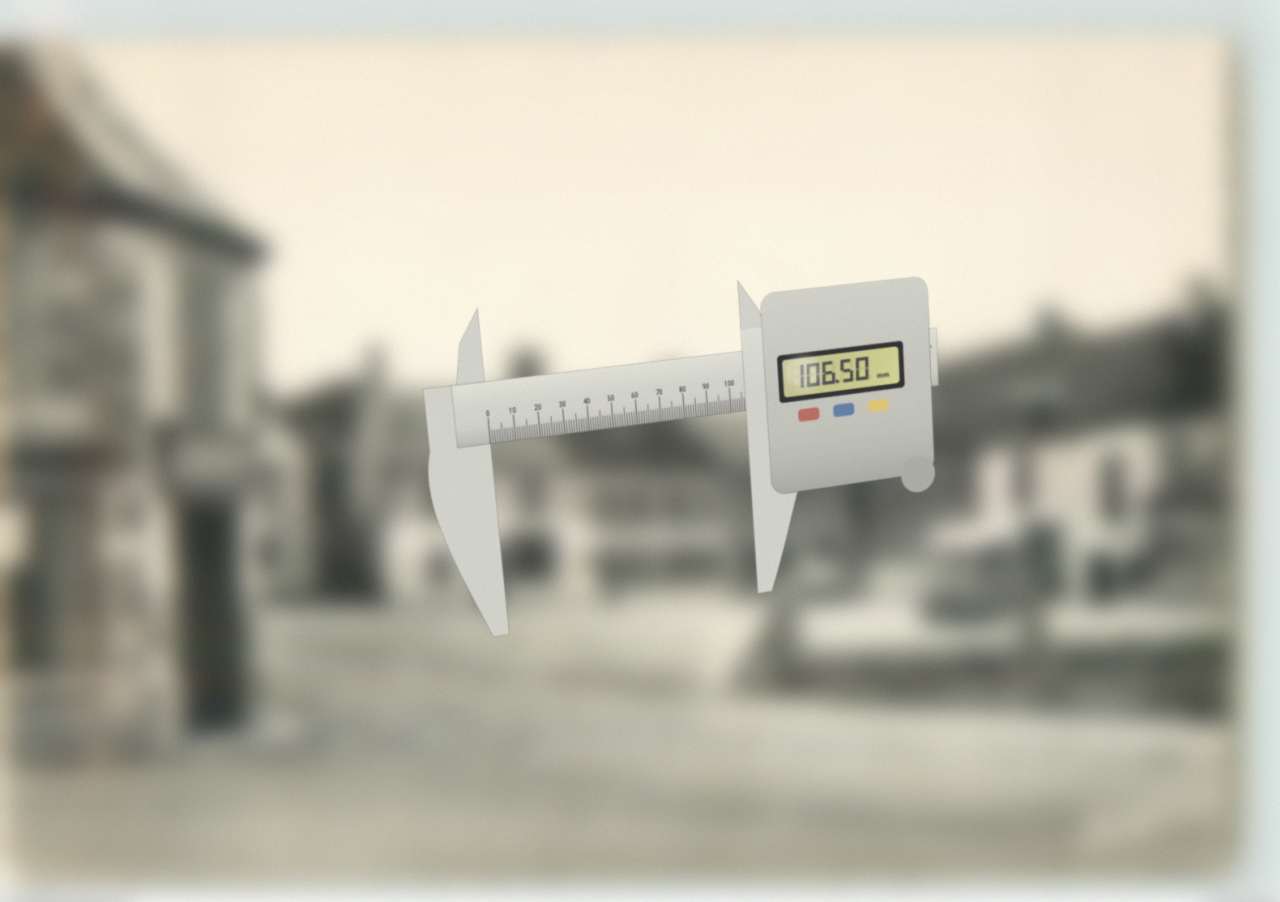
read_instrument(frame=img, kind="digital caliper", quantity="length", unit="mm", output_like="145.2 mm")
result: 106.50 mm
